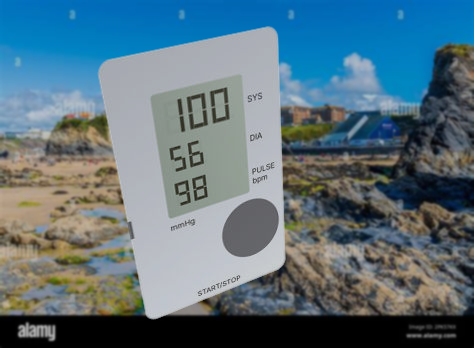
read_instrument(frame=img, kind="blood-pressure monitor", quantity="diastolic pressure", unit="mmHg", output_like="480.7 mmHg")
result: 56 mmHg
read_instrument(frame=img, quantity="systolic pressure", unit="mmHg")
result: 100 mmHg
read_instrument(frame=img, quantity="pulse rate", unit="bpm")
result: 98 bpm
